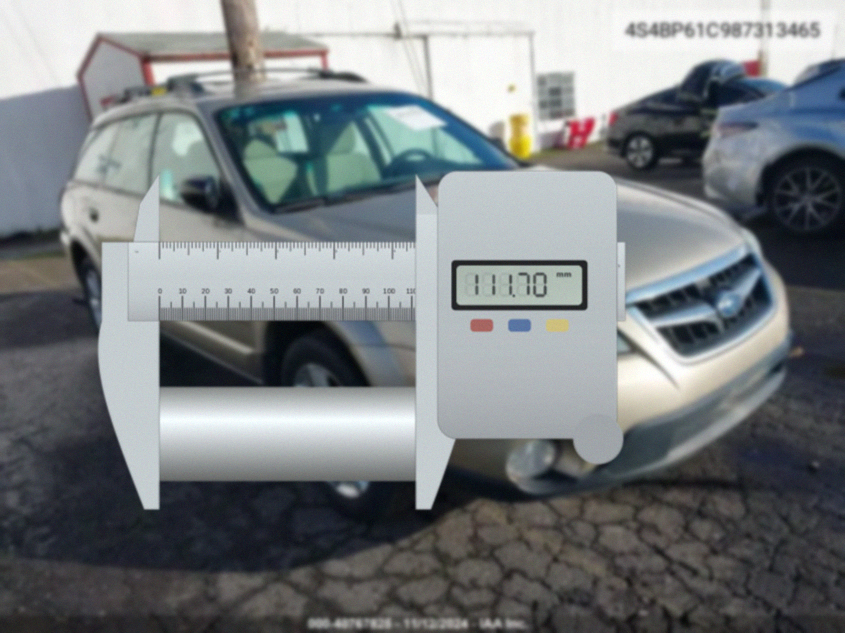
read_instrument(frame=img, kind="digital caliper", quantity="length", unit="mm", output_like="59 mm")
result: 111.70 mm
